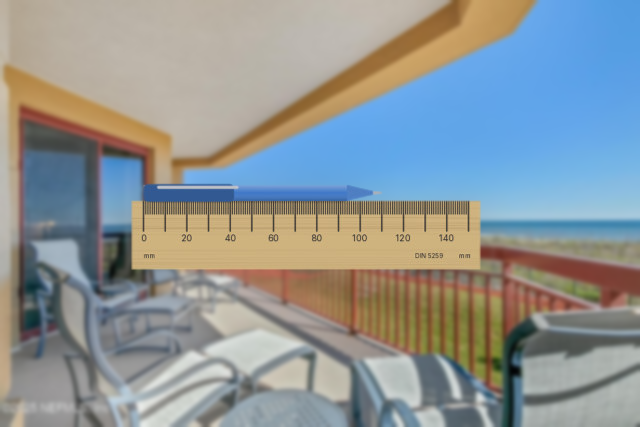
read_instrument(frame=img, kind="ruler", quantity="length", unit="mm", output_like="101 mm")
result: 110 mm
